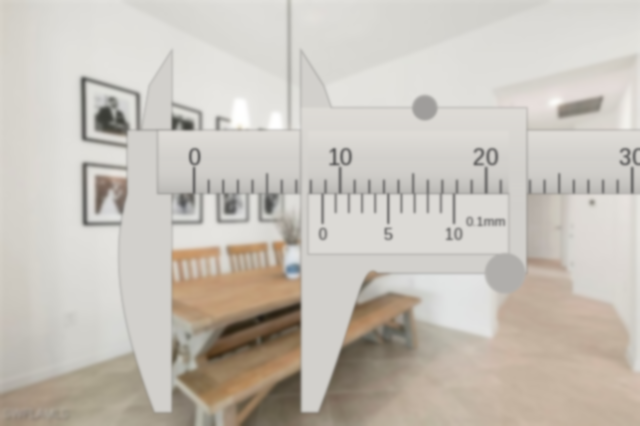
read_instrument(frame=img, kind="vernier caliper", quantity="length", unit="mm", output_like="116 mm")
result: 8.8 mm
